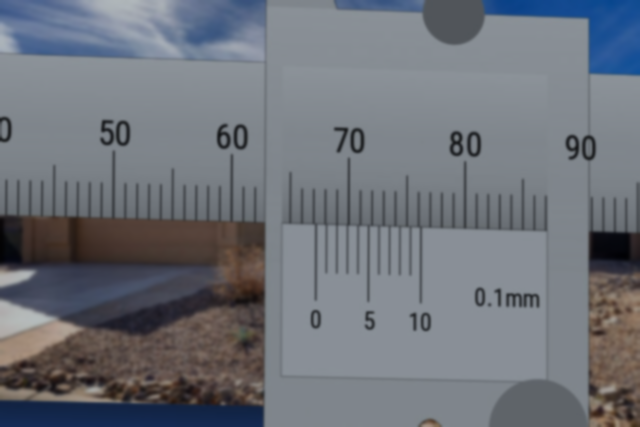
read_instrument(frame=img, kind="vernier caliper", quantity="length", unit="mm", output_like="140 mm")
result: 67.2 mm
